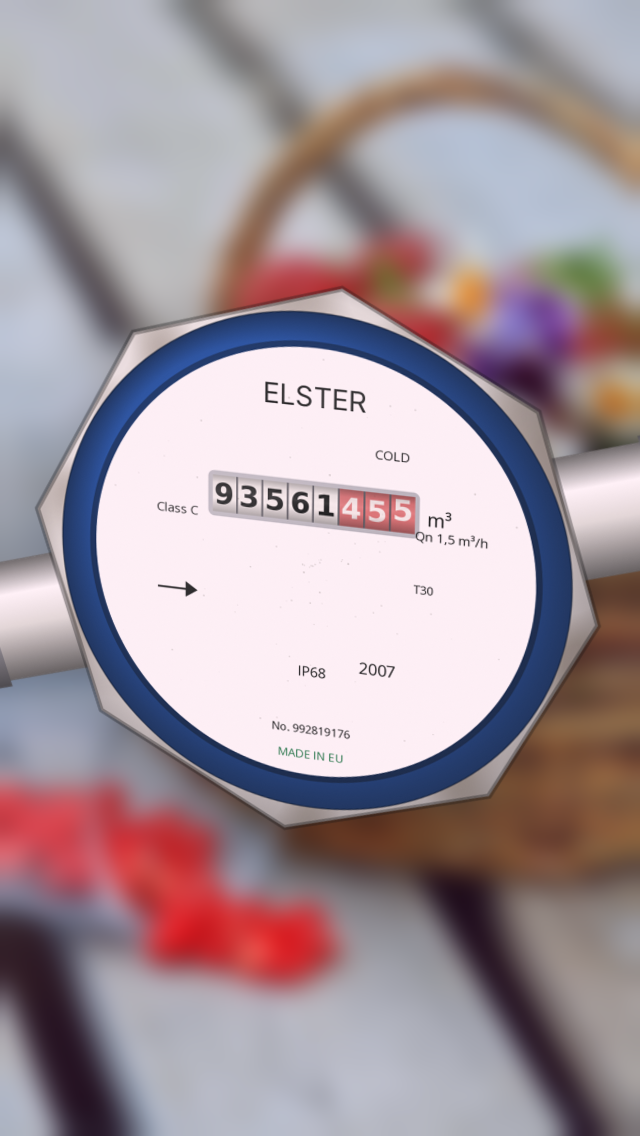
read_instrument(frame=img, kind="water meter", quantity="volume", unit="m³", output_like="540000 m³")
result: 93561.455 m³
